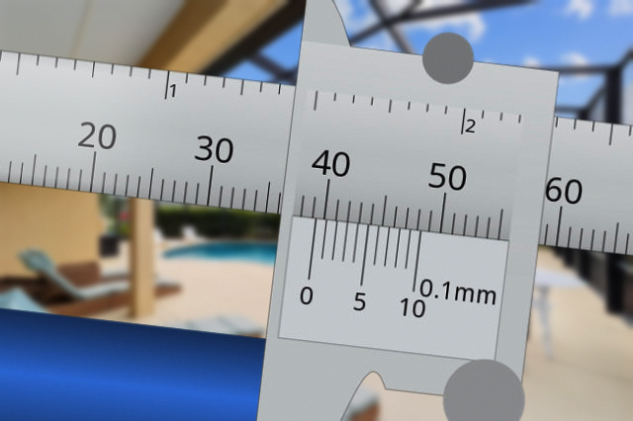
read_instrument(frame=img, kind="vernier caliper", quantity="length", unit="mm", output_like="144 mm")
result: 39.3 mm
